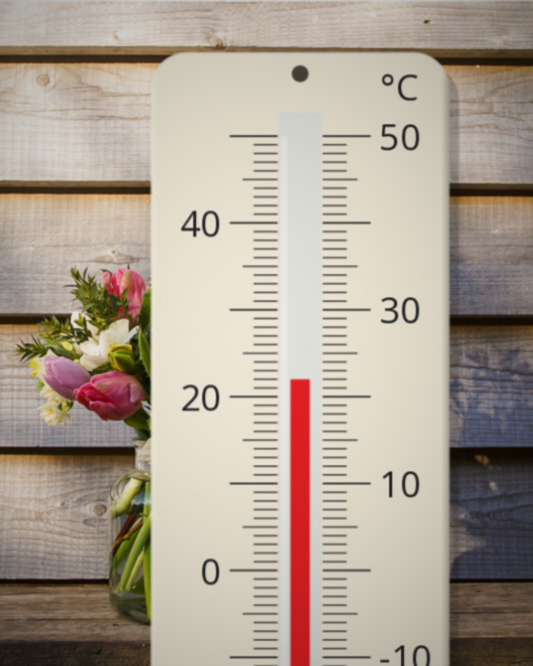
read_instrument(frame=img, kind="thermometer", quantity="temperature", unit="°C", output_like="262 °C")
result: 22 °C
